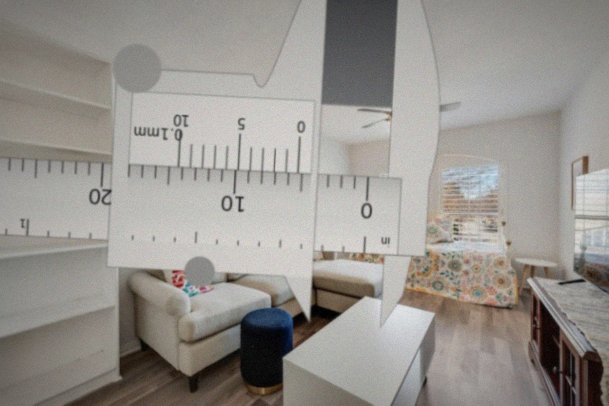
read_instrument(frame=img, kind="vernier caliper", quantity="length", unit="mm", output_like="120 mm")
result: 5.3 mm
